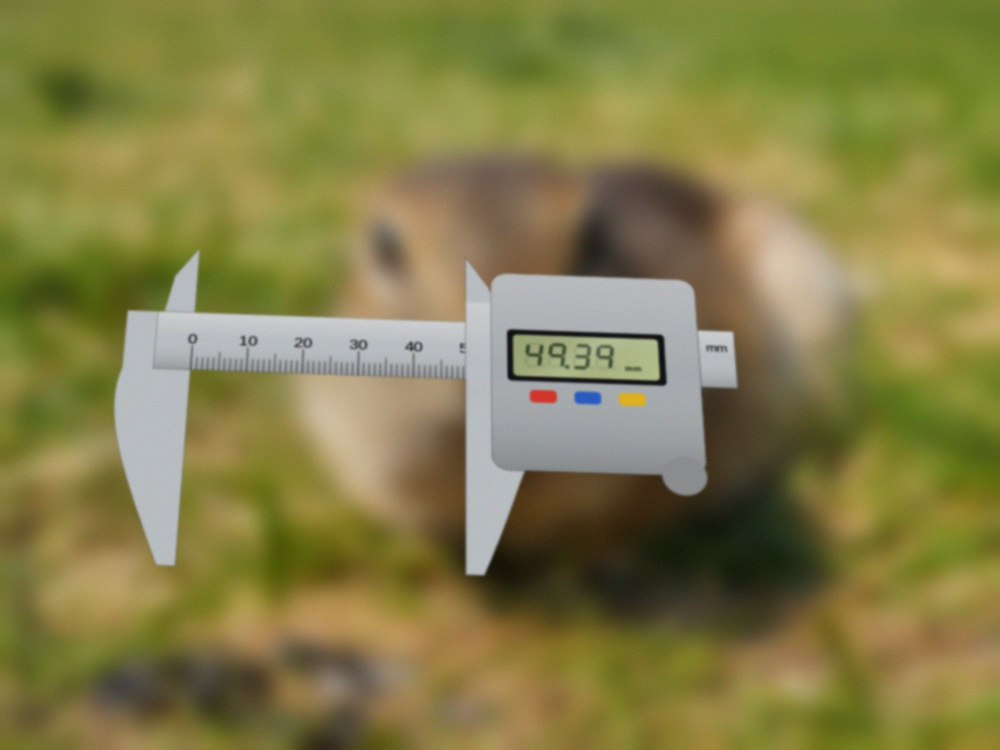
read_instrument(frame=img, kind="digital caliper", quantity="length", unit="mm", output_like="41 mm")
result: 49.39 mm
